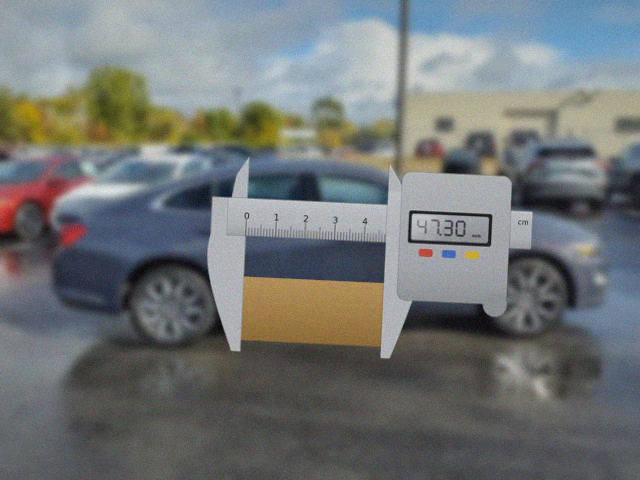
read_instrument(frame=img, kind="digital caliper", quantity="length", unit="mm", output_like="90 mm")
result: 47.30 mm
